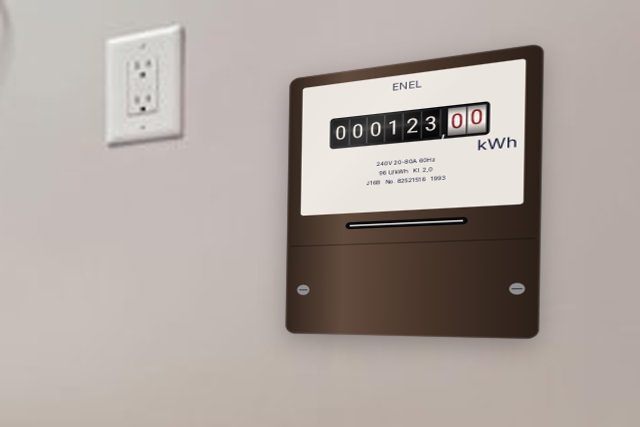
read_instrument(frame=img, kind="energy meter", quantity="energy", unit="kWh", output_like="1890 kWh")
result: 123.00 kWh
